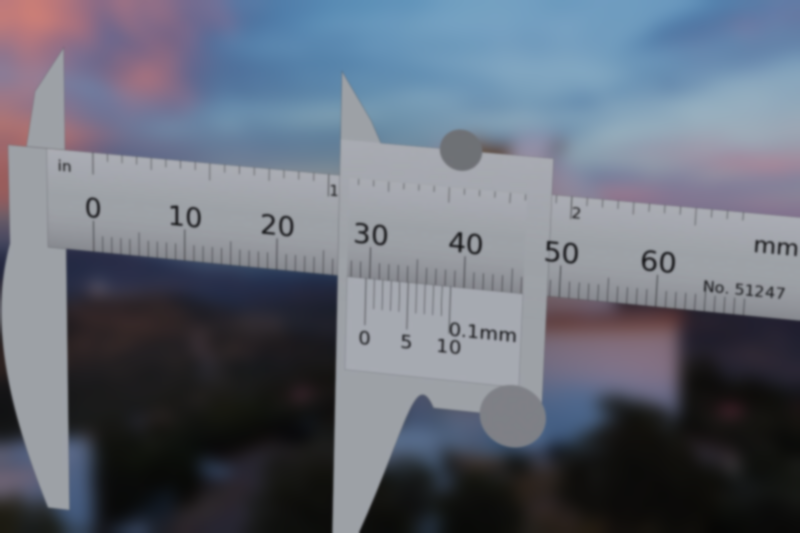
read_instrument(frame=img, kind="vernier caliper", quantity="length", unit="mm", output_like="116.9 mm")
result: 29.6 mm
